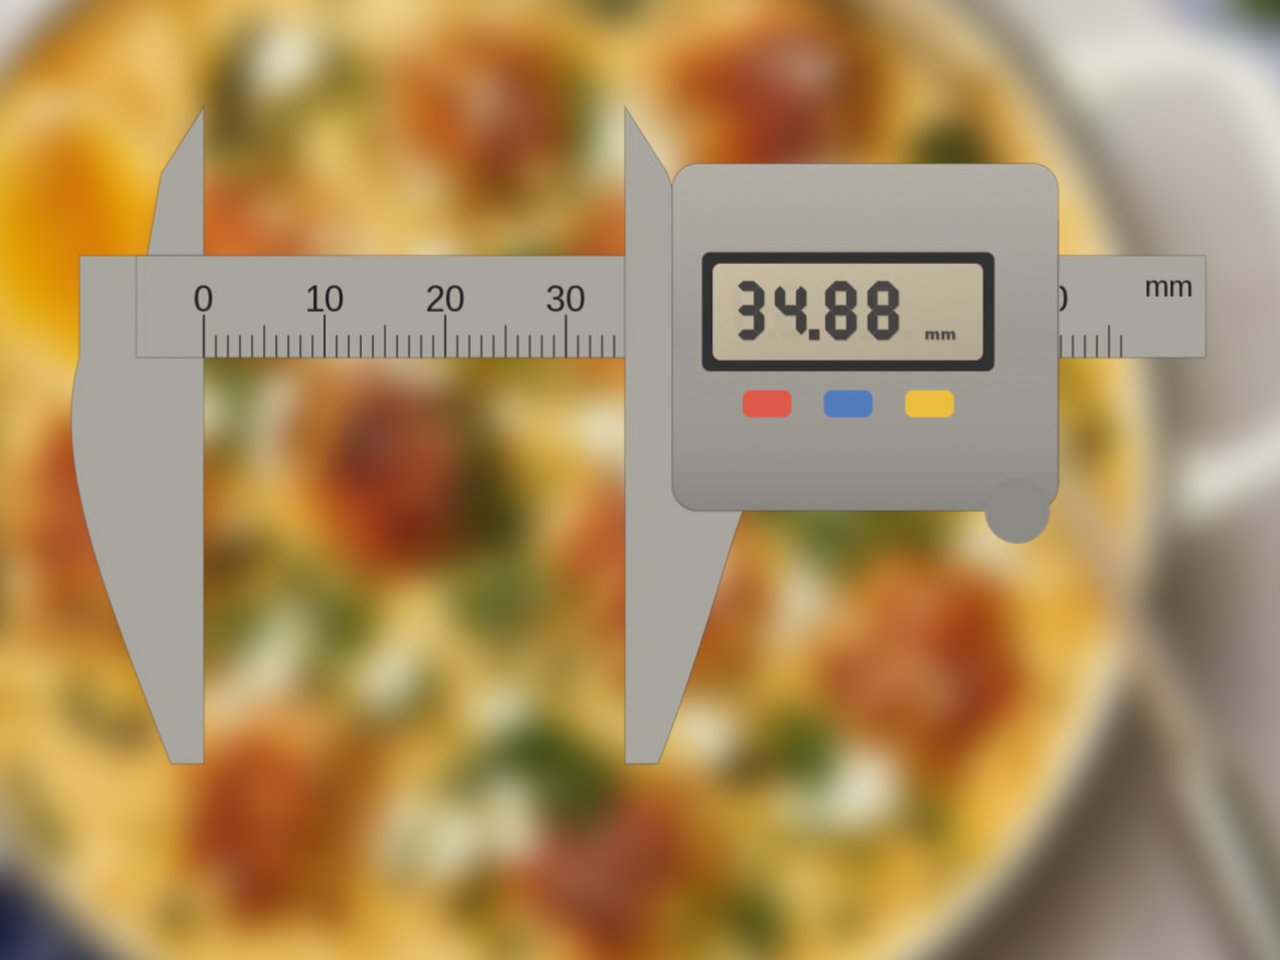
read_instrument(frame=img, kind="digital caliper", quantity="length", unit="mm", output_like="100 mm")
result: 34.88 mm
